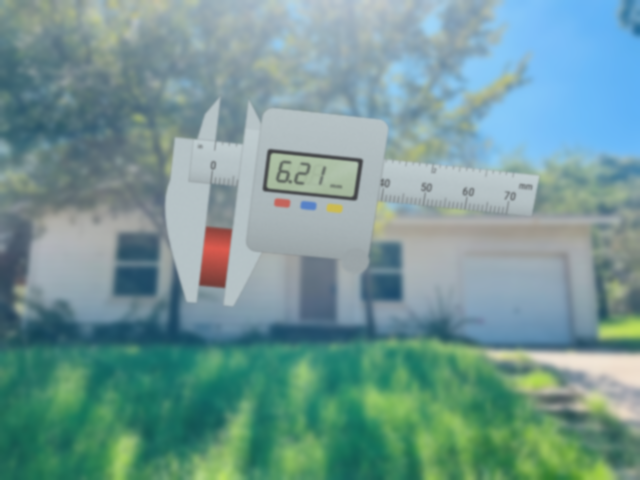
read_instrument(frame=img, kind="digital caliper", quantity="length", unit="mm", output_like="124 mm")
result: 6.21 mm
